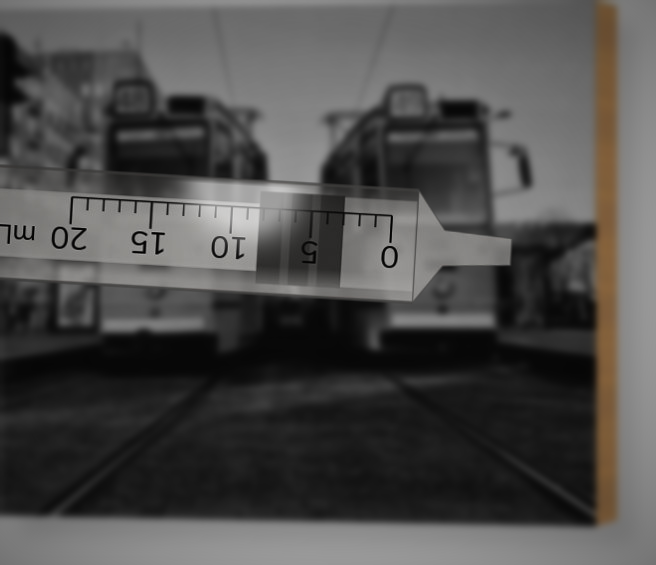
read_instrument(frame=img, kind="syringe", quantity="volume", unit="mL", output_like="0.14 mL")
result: 3 mL
